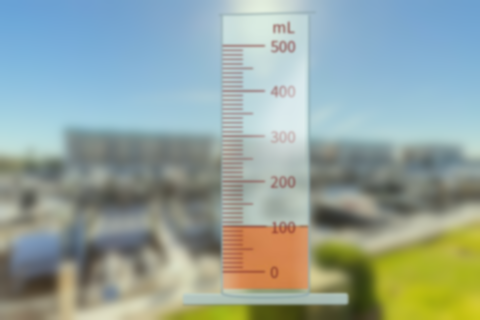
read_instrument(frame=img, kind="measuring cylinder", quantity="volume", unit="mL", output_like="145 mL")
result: 100 mL
